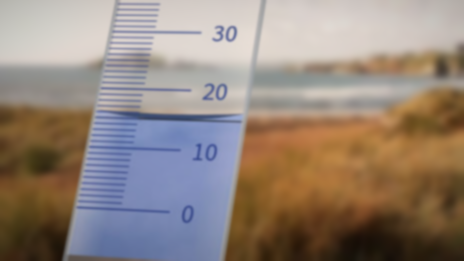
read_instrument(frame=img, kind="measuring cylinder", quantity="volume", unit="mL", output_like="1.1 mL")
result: 15 mL
